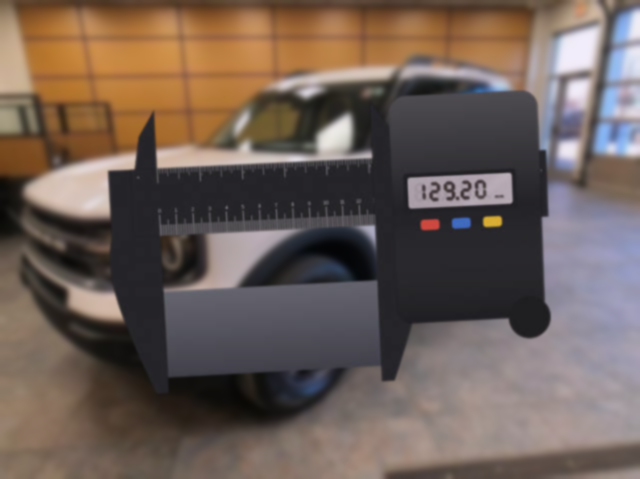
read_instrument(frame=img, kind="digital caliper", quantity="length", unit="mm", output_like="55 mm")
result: 129.20 mm
